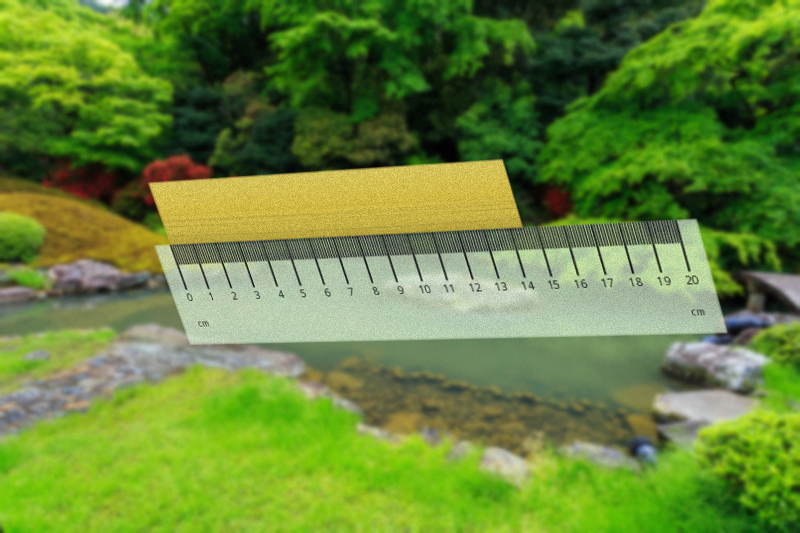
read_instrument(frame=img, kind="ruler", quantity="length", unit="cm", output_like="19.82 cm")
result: 14.5 cm
